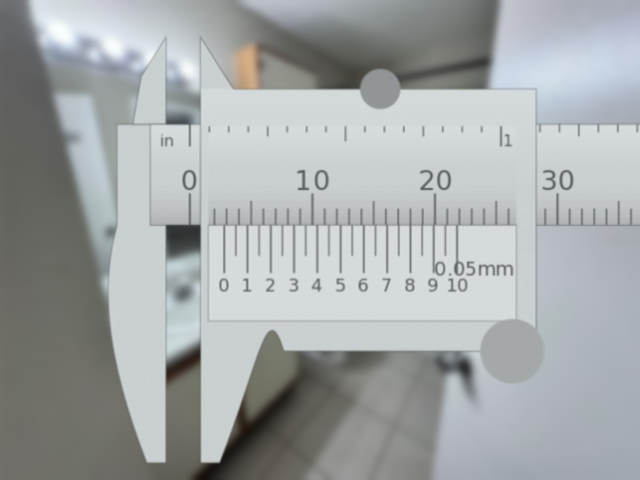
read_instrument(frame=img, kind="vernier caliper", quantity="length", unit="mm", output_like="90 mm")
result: 2.8 mm
